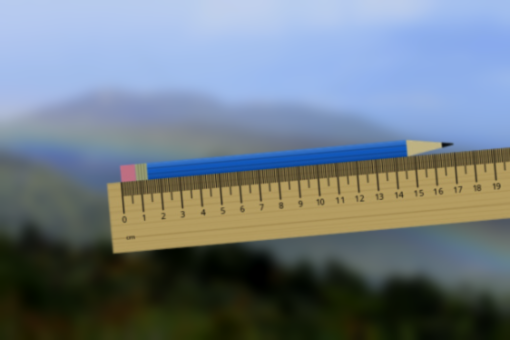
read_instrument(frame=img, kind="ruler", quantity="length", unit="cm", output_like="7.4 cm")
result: 17 cm
